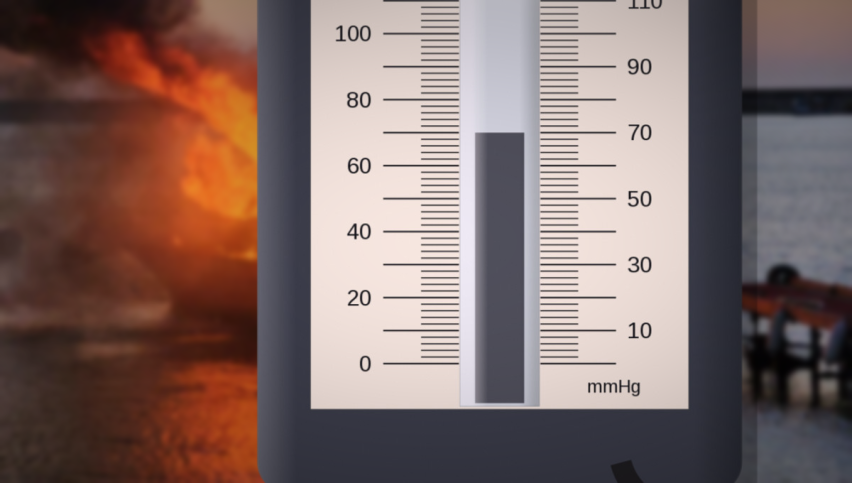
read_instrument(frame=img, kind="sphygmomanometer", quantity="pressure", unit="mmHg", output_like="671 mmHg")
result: 70 mmHg
